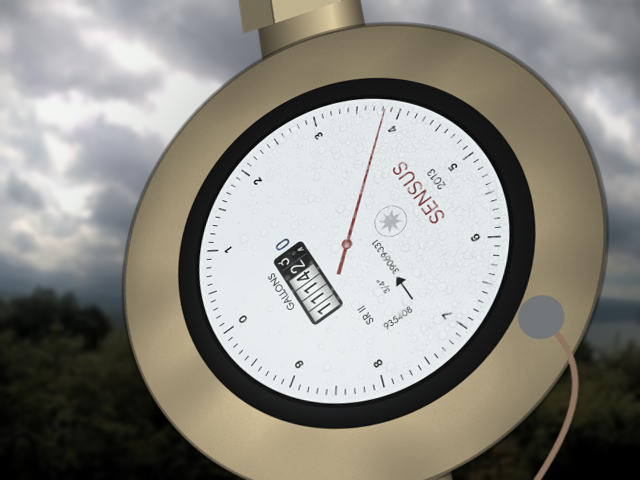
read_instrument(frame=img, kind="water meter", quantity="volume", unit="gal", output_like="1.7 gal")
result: 1114233.8 gal
